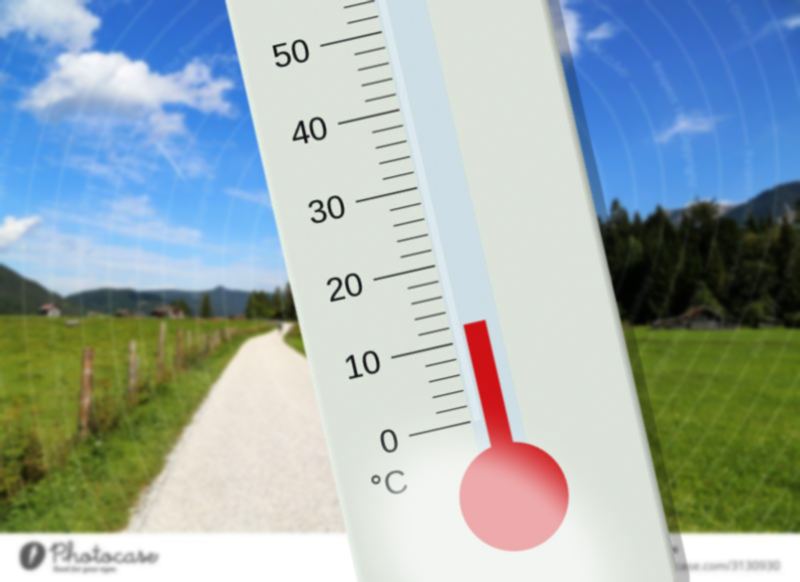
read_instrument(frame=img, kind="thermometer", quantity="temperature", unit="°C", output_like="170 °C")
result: 12 °C
